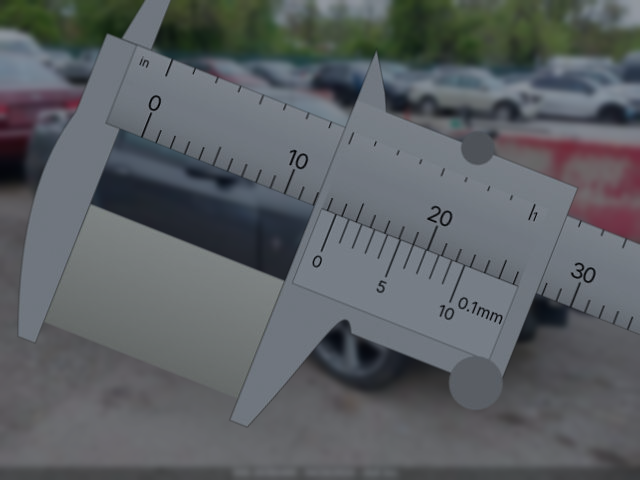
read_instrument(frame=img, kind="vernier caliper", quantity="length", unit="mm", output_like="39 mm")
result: 13.6 mm
